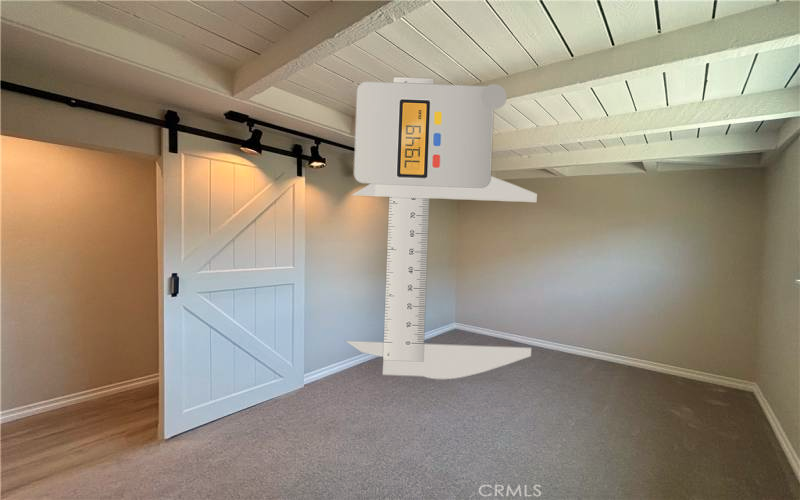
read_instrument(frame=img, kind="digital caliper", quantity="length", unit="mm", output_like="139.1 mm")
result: 79.49 mm
